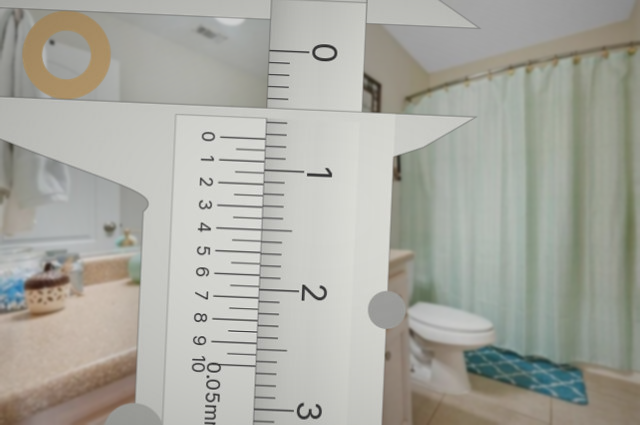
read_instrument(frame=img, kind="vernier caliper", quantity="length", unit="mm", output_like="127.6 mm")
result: 7.4 mm
